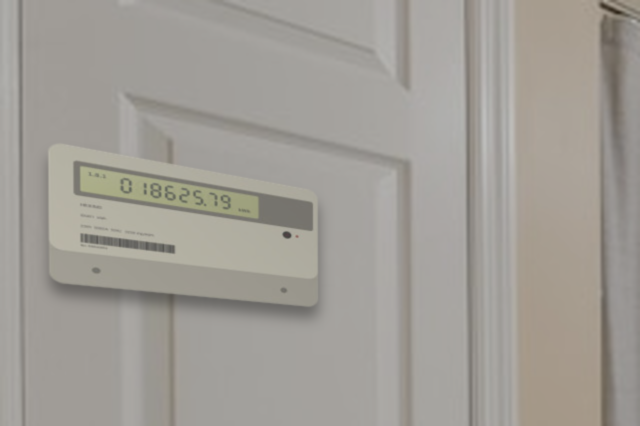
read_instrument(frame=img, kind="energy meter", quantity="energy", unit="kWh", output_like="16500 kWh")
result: 18625.79 kWh
